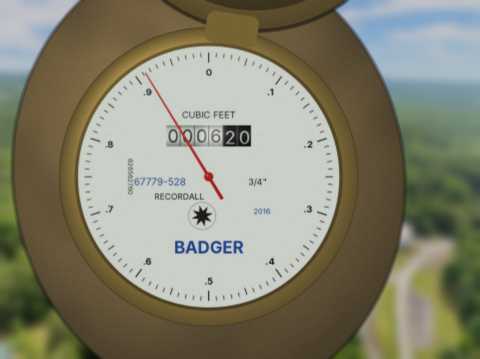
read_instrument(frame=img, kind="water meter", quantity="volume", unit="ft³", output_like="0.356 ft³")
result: 619.91 ft³
